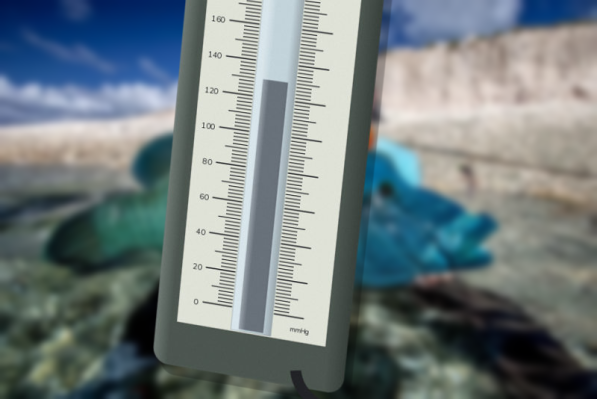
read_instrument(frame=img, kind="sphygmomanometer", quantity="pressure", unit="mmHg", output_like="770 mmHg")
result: 130 mmHg
